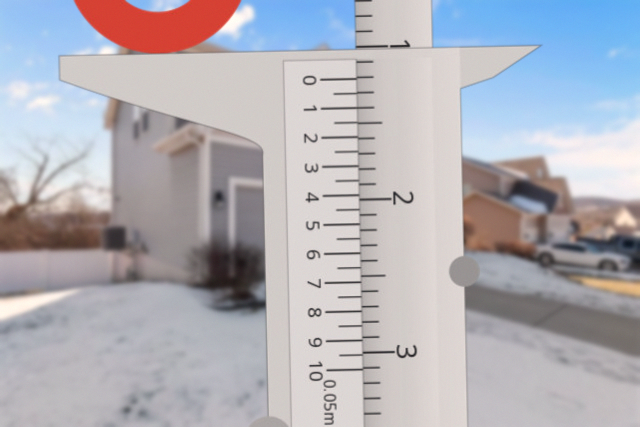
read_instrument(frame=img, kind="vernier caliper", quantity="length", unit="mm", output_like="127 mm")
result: 12.1 mm
